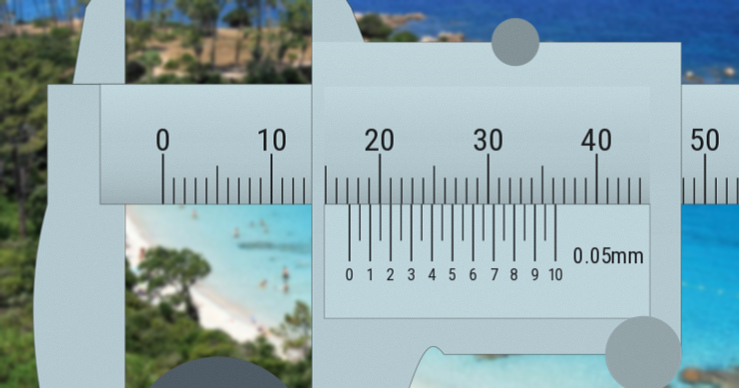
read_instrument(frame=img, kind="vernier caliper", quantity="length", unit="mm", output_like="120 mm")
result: 17.2 mm
